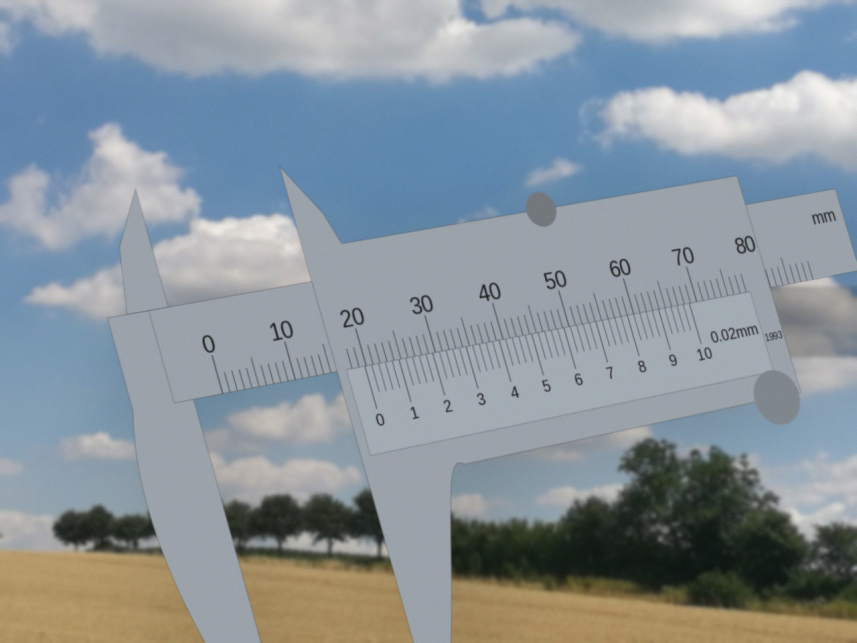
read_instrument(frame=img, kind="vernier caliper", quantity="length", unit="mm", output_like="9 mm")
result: 19.8 mm
